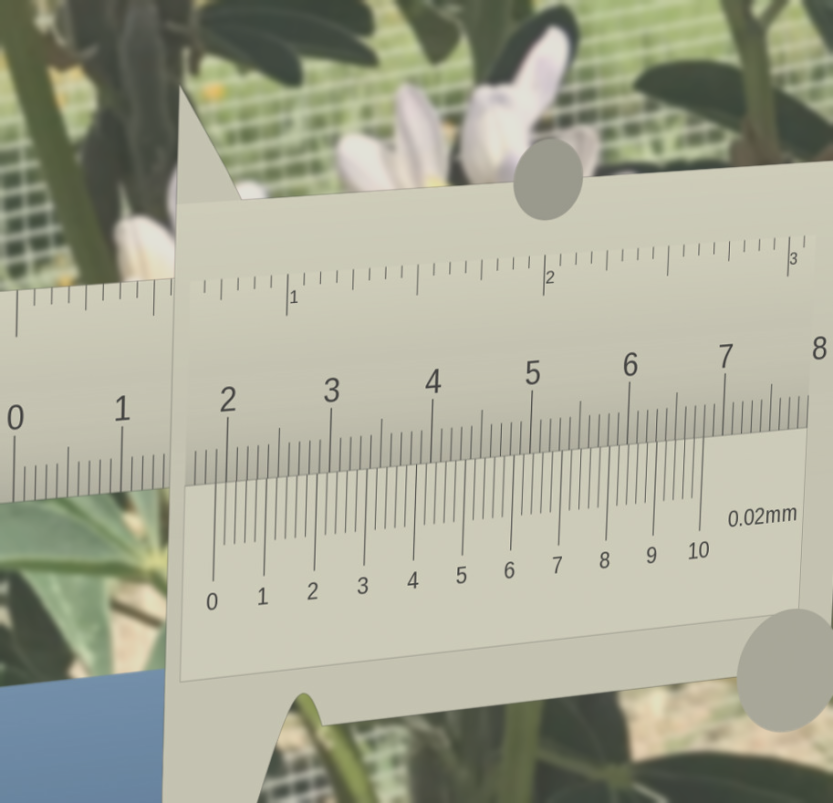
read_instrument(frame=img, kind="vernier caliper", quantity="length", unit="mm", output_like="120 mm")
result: 19.0 mm
